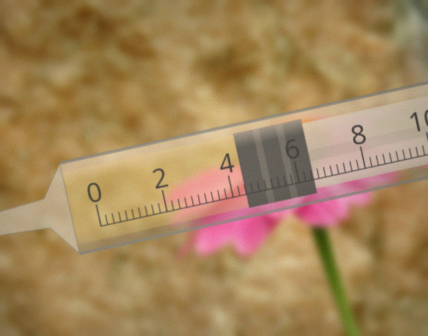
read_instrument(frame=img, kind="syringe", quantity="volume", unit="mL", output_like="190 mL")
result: 4.4 mL
